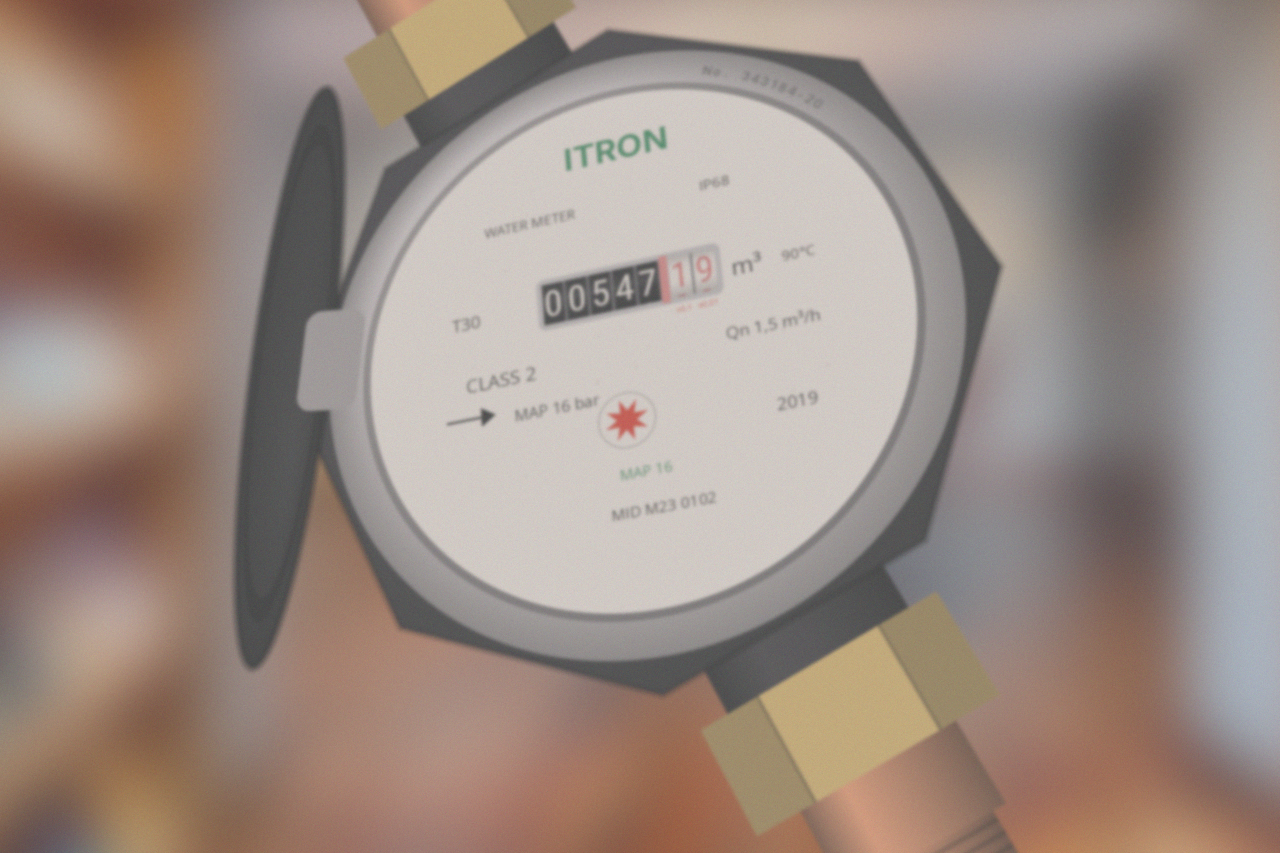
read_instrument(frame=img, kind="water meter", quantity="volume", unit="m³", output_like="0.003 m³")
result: 547.19 m³
